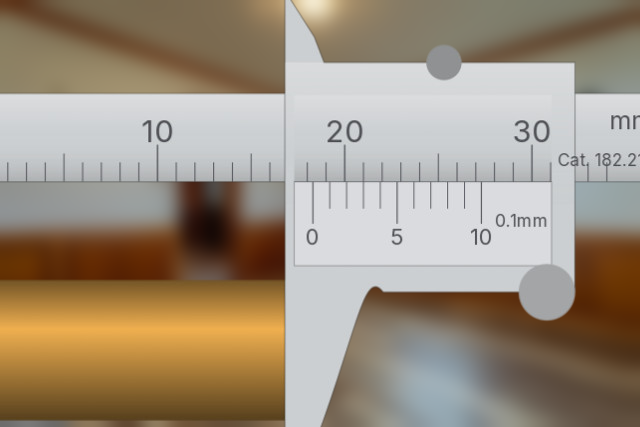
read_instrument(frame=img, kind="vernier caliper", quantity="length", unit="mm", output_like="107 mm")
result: 18.3 mm
